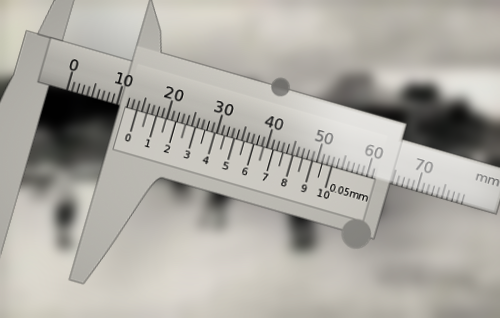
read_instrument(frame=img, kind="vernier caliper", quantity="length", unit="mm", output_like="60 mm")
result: 14.0 mm
